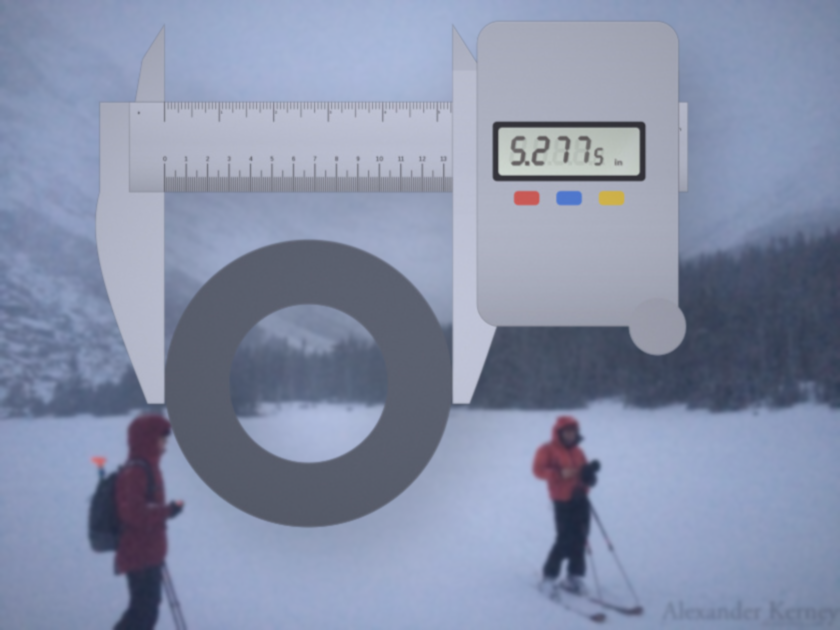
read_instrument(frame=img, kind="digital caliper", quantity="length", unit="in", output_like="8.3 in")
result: 5.2775 in
